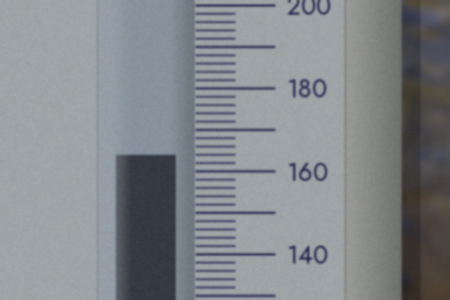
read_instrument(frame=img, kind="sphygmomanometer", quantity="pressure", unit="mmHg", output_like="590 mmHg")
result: 164 mmHg
